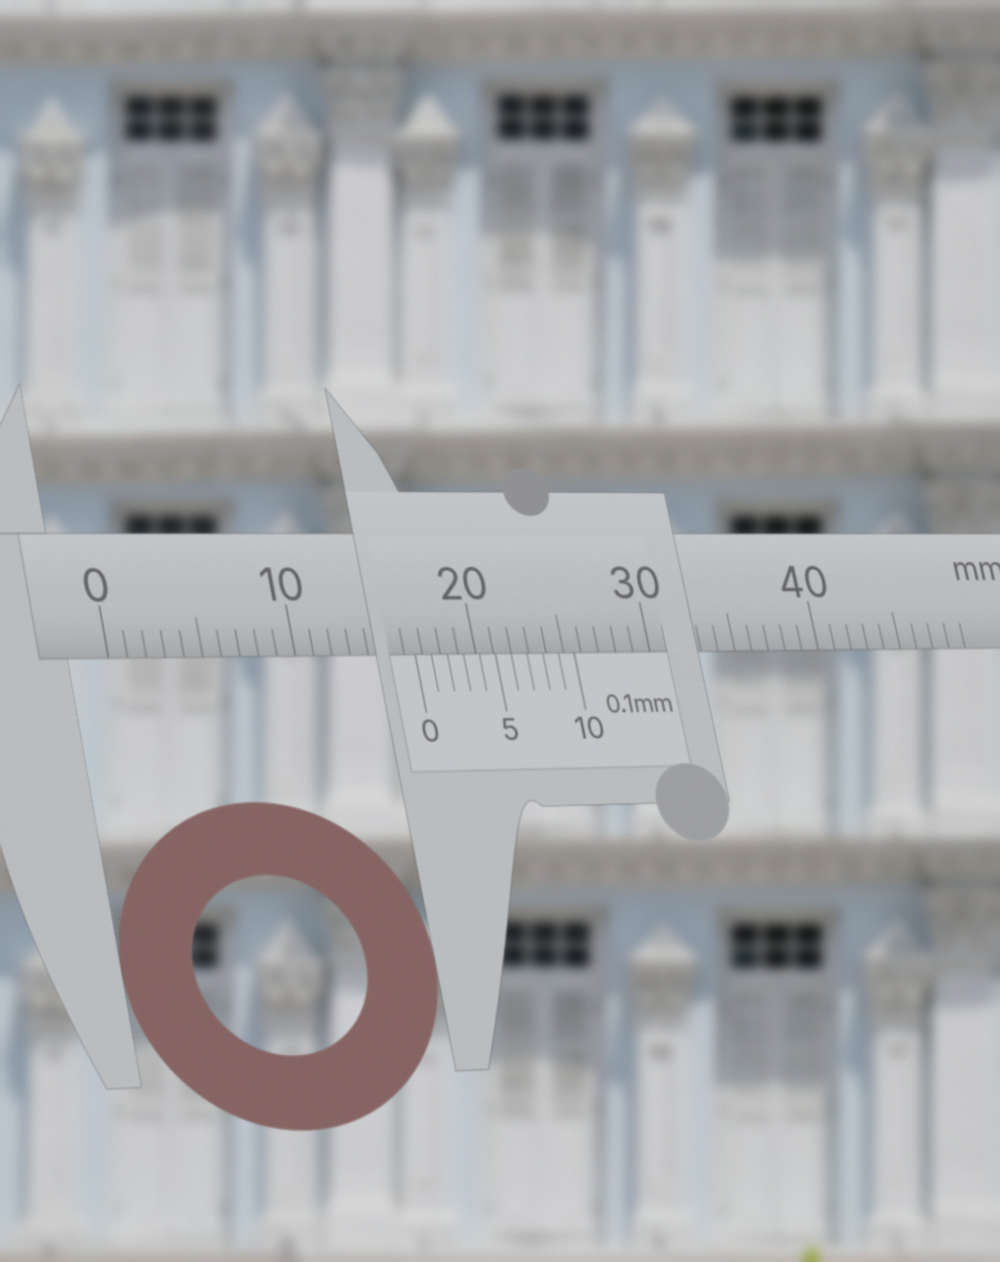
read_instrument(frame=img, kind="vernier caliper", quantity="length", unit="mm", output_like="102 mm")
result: 16.6 mm
